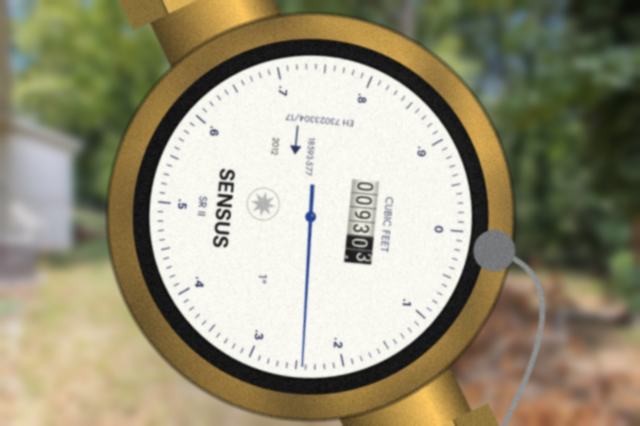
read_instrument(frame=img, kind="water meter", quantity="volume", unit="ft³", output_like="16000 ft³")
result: 9303.24 ft³
